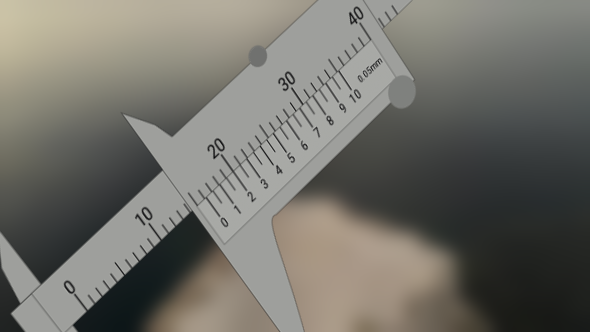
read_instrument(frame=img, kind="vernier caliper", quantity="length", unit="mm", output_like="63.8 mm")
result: 16.2 mm
